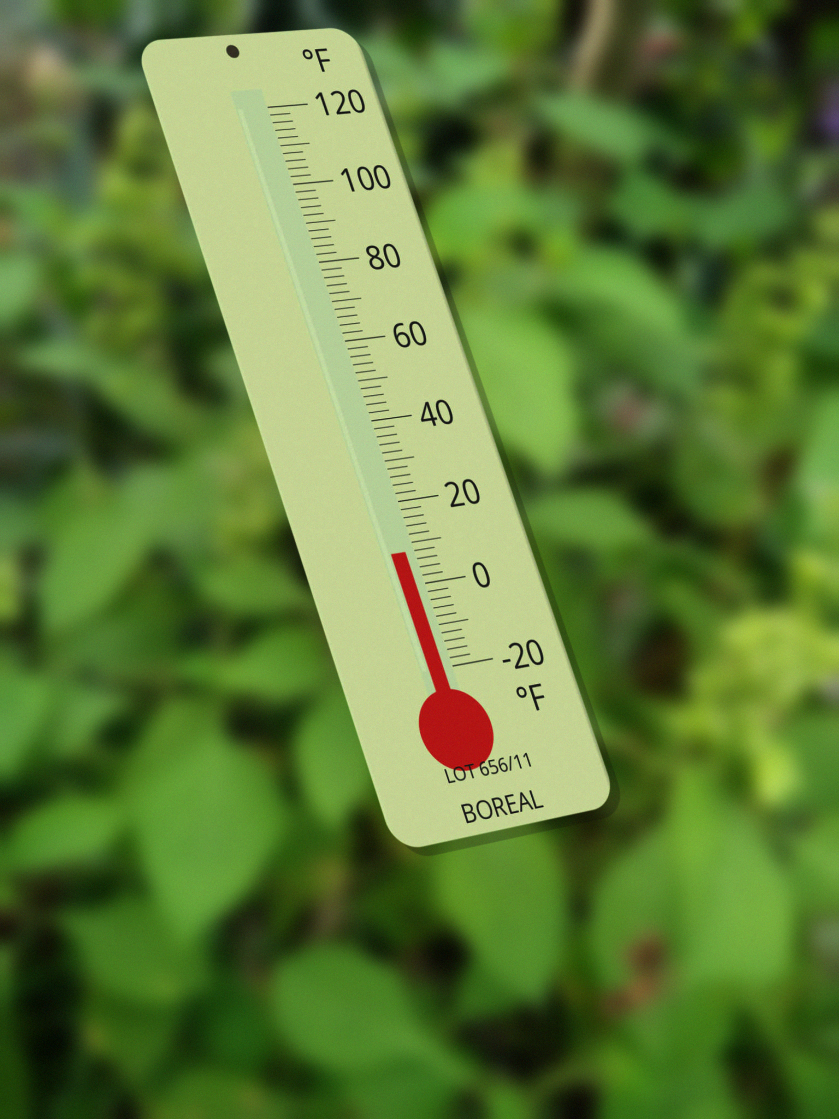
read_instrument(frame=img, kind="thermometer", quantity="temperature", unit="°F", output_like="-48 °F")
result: 8 °F
